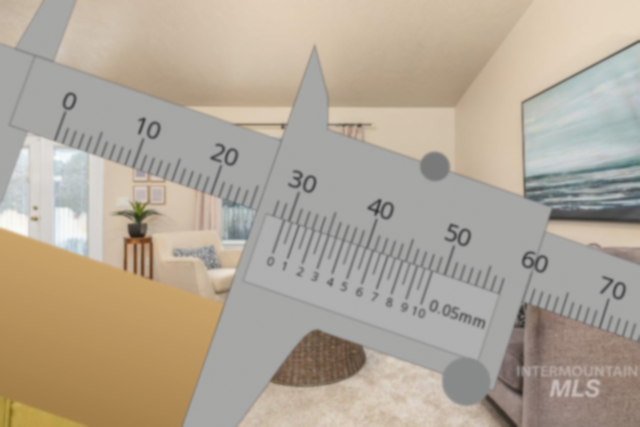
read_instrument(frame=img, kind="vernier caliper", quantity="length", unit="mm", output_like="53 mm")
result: 29.4 mm
